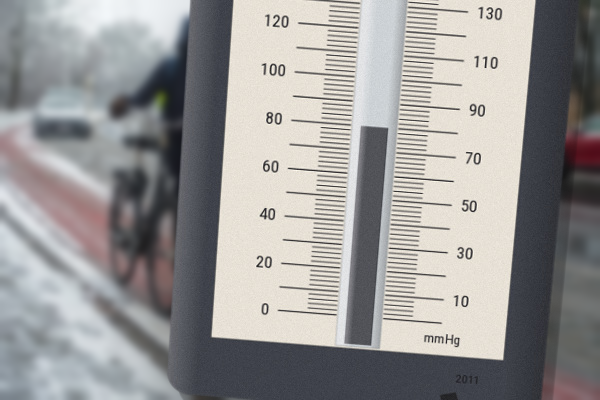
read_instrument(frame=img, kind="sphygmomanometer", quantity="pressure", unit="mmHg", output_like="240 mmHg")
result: 80 mmHg
